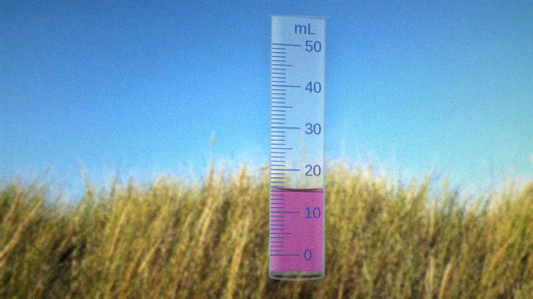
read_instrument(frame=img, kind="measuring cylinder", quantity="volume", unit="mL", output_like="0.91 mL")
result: 15 mL
